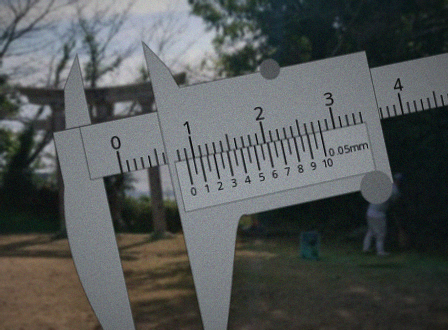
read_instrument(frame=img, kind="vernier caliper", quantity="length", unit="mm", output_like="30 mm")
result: 9.0 mm
